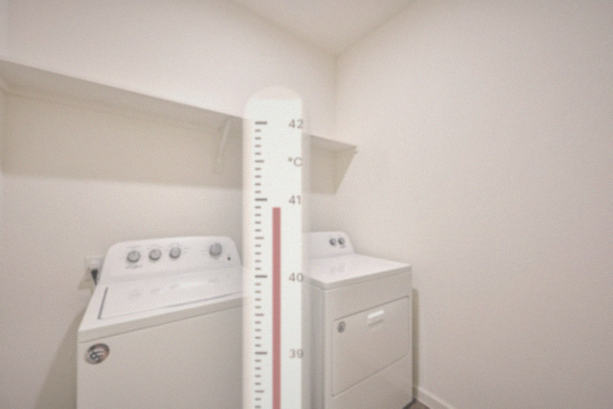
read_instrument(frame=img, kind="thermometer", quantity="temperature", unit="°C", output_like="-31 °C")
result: 40.9 °C
